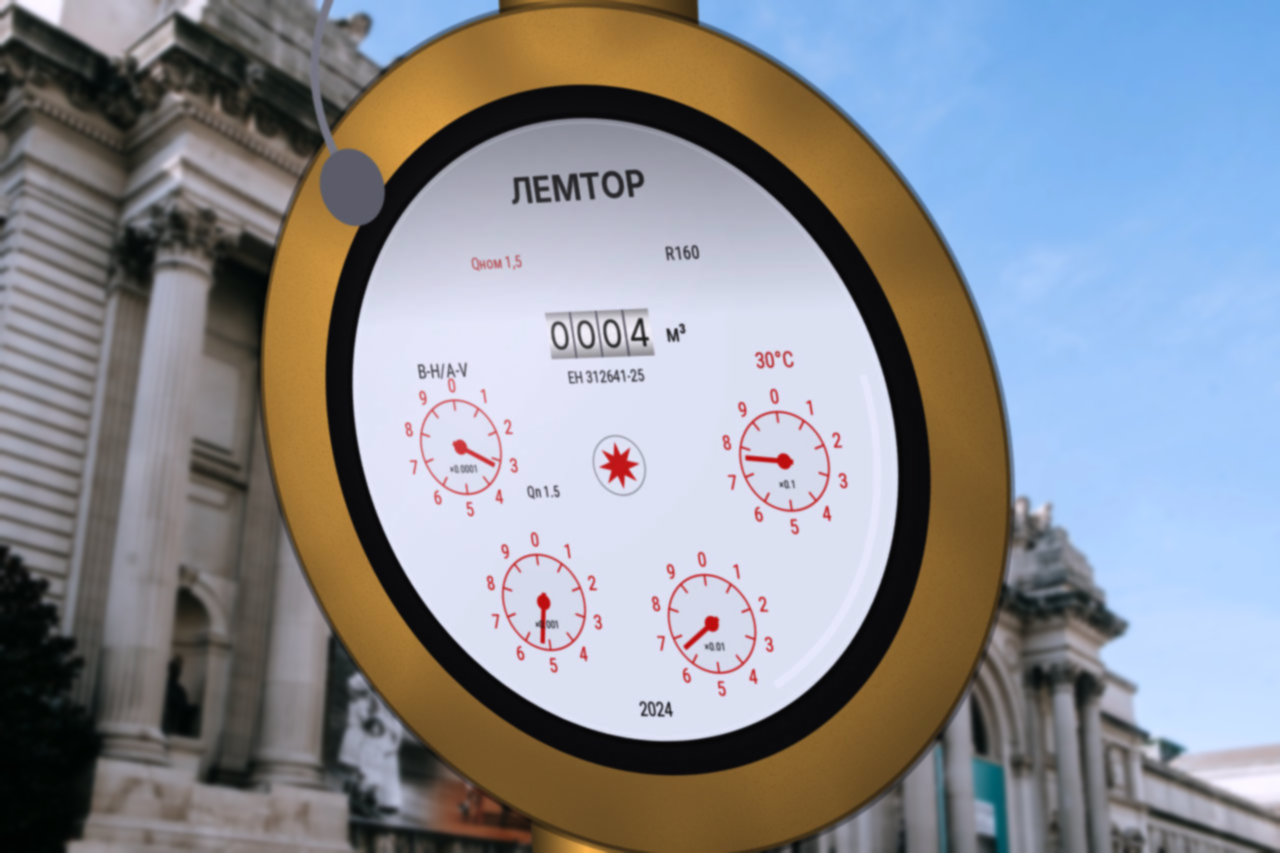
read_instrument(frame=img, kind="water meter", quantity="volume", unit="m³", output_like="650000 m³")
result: 4.7653 m³
